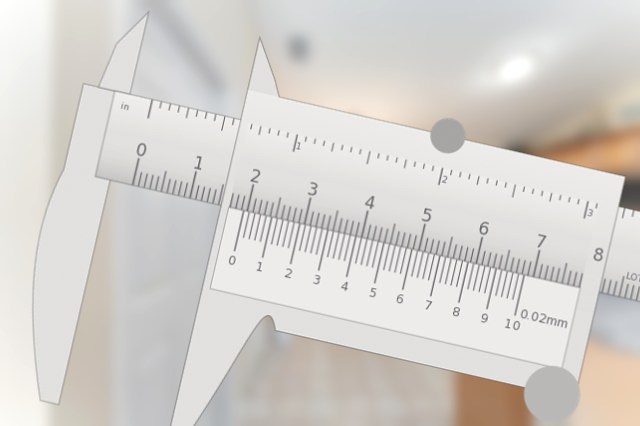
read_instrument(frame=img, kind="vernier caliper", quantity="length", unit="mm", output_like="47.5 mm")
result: 19.4 mm
